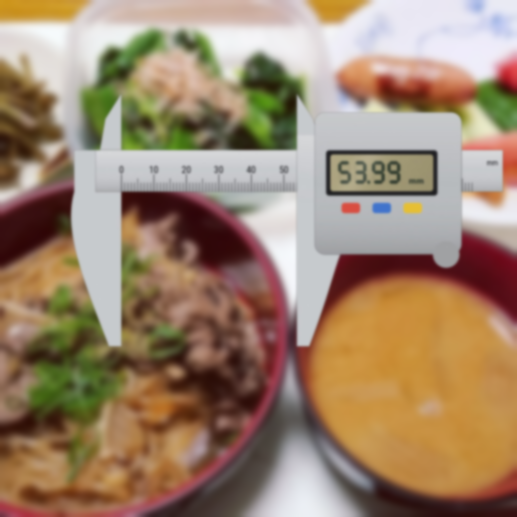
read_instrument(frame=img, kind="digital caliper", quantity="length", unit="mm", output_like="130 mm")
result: 53.99 mm
